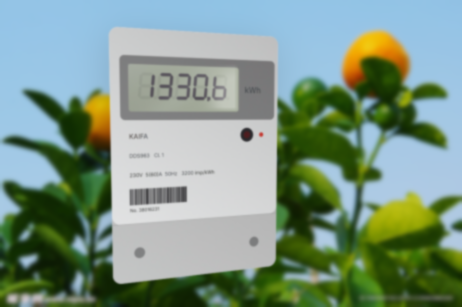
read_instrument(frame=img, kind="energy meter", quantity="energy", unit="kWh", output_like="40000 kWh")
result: 1330.6 kWh
